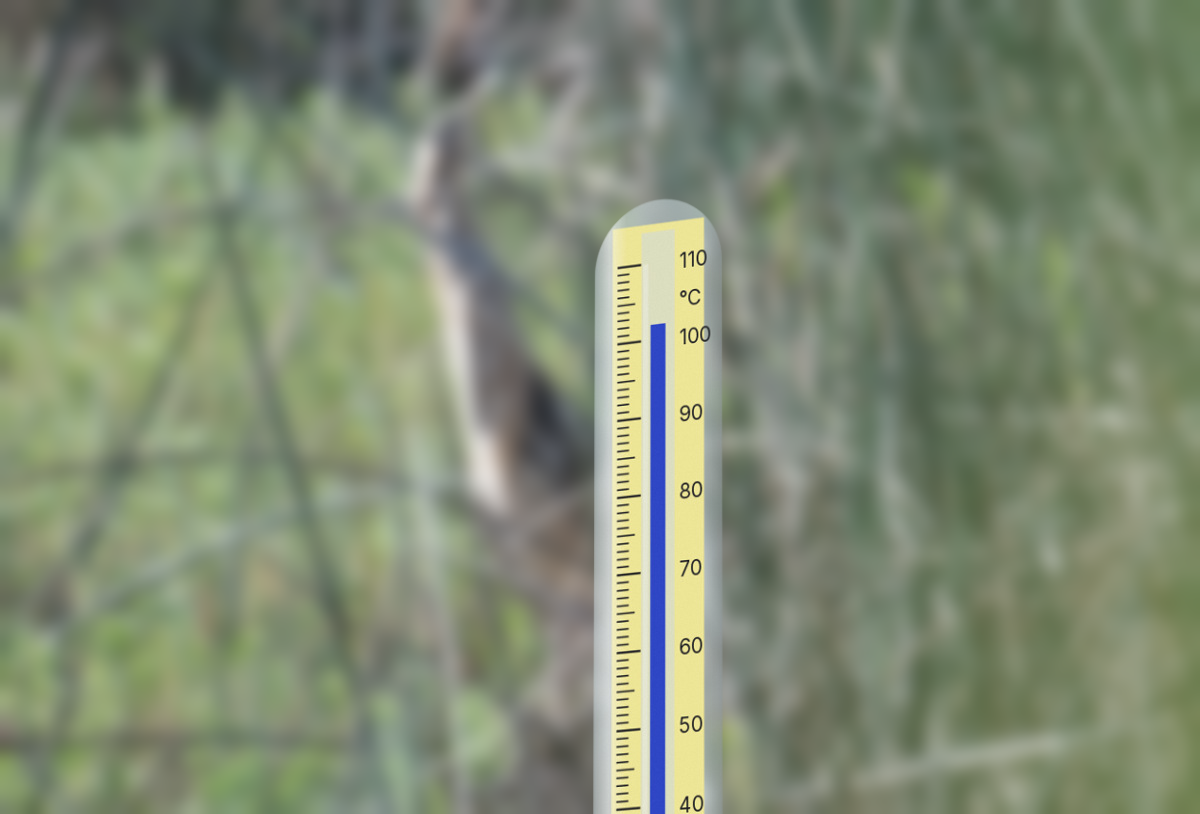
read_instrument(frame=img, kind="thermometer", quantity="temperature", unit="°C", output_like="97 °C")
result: 102 °C
